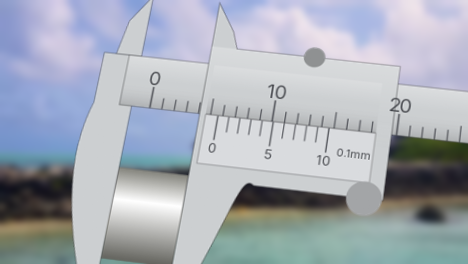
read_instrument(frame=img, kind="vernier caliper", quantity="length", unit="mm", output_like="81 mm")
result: 5.6 mm
